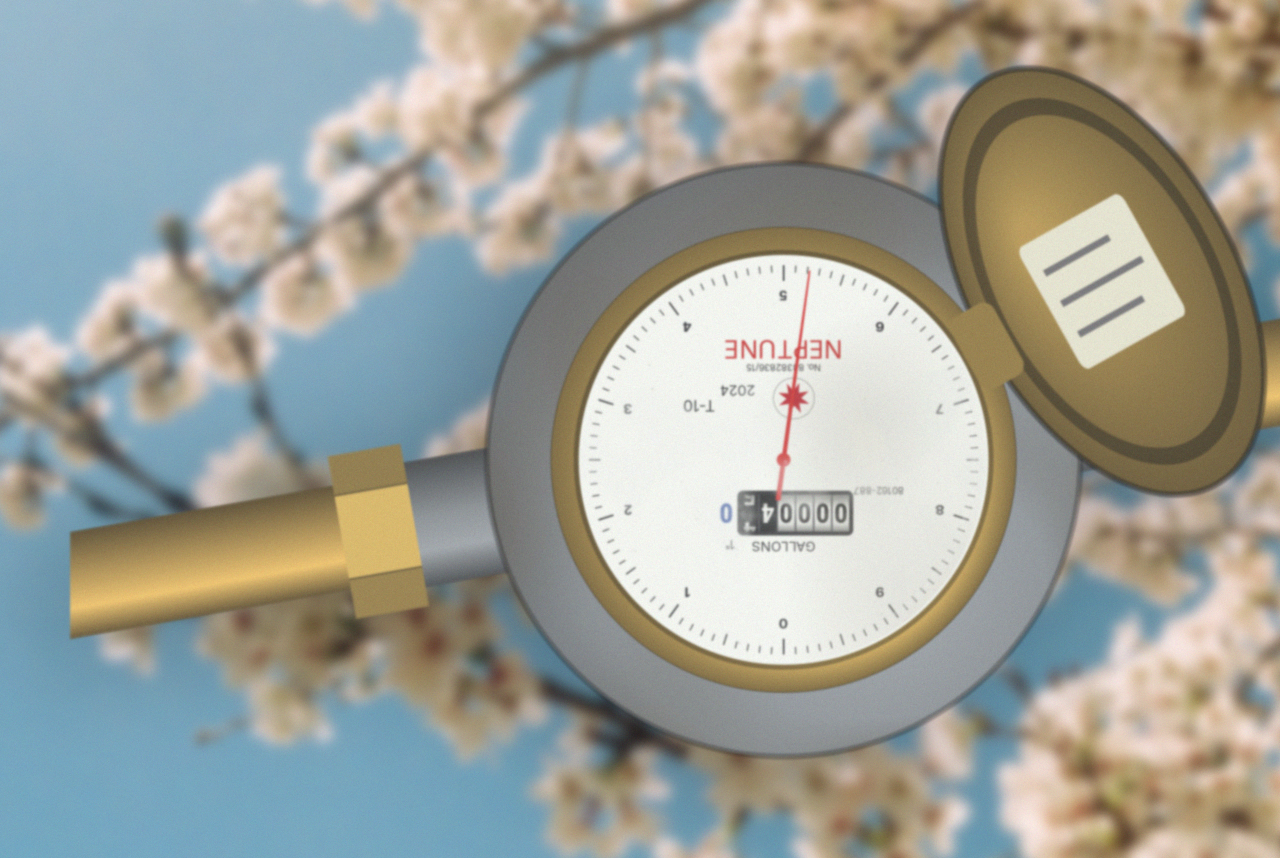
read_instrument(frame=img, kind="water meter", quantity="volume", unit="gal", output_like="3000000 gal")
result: 445.2 gal
